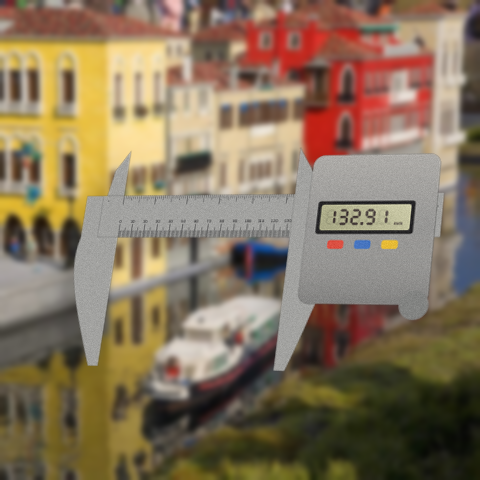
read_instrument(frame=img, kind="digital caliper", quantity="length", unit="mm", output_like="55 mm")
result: 132.91 mm
